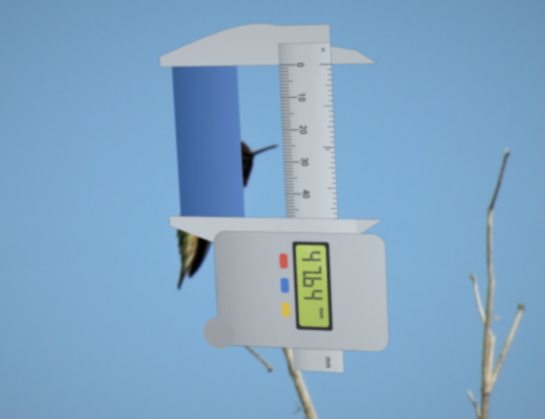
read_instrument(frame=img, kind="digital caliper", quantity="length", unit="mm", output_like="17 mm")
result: 47.64 mm
